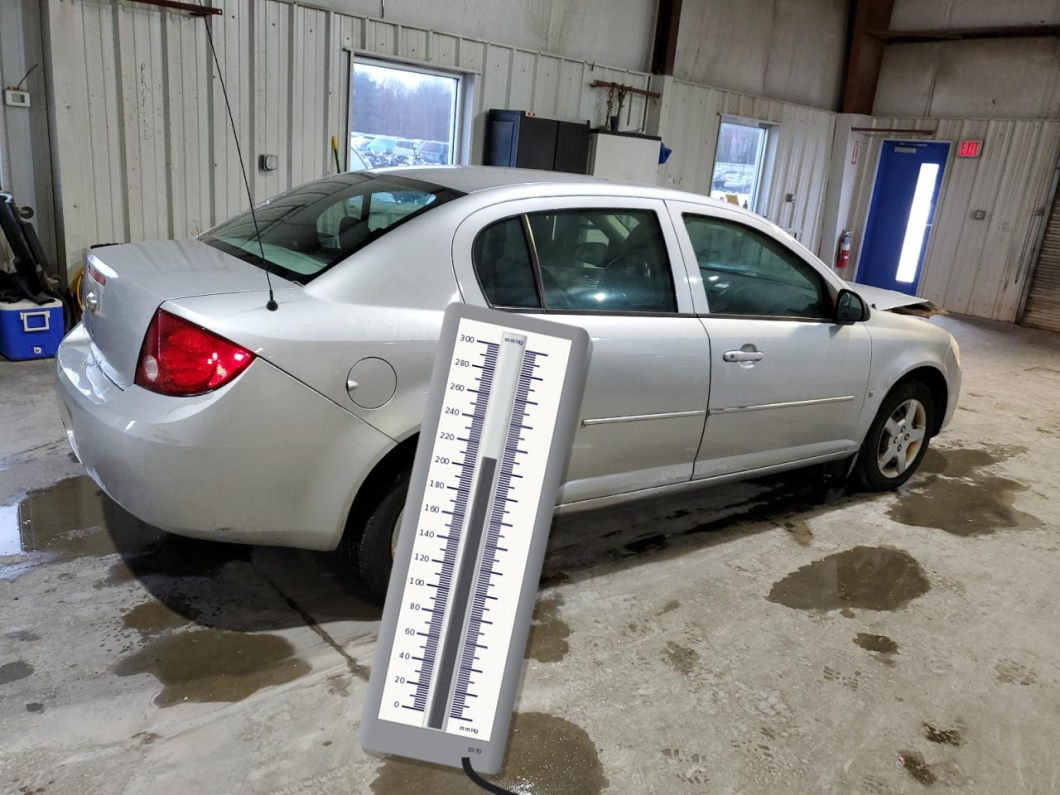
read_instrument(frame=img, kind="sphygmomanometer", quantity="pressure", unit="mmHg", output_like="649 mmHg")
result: 210 mmHg
